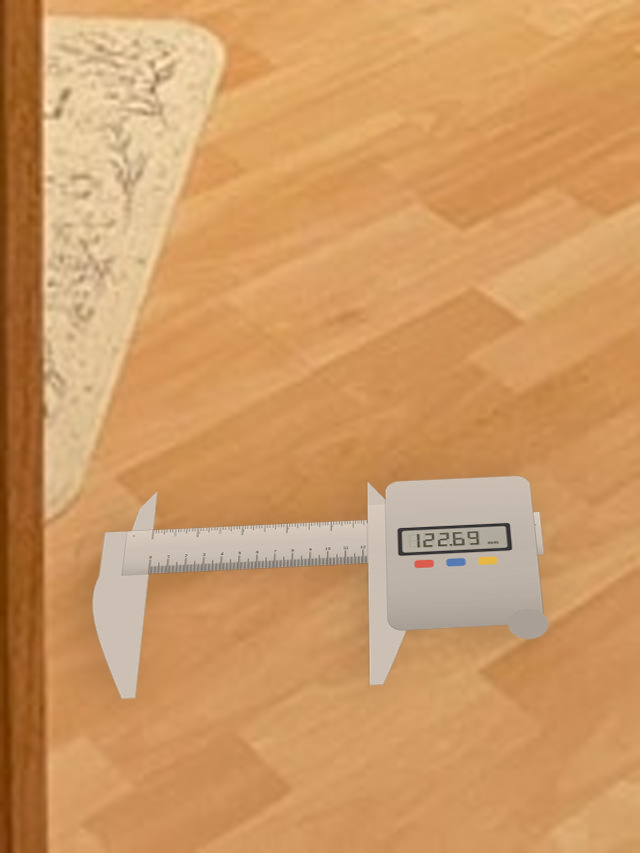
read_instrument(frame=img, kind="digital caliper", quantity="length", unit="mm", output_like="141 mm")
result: 122.69 mm
